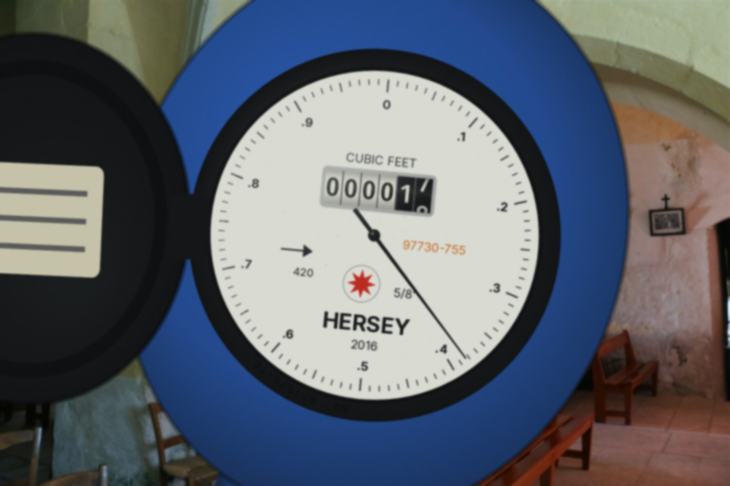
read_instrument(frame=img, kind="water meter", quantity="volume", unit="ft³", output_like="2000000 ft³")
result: 17.38 ft³
